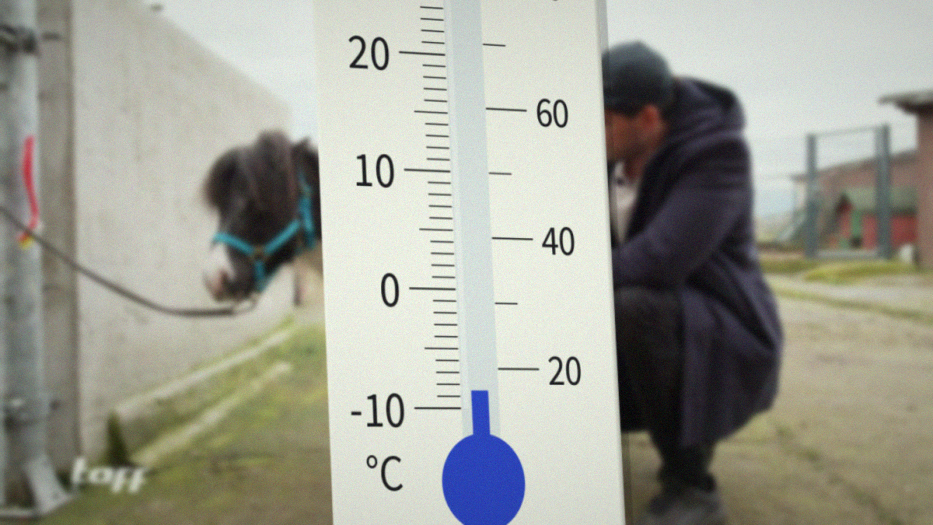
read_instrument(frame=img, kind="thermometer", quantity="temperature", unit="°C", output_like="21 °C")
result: -8.5 °C
